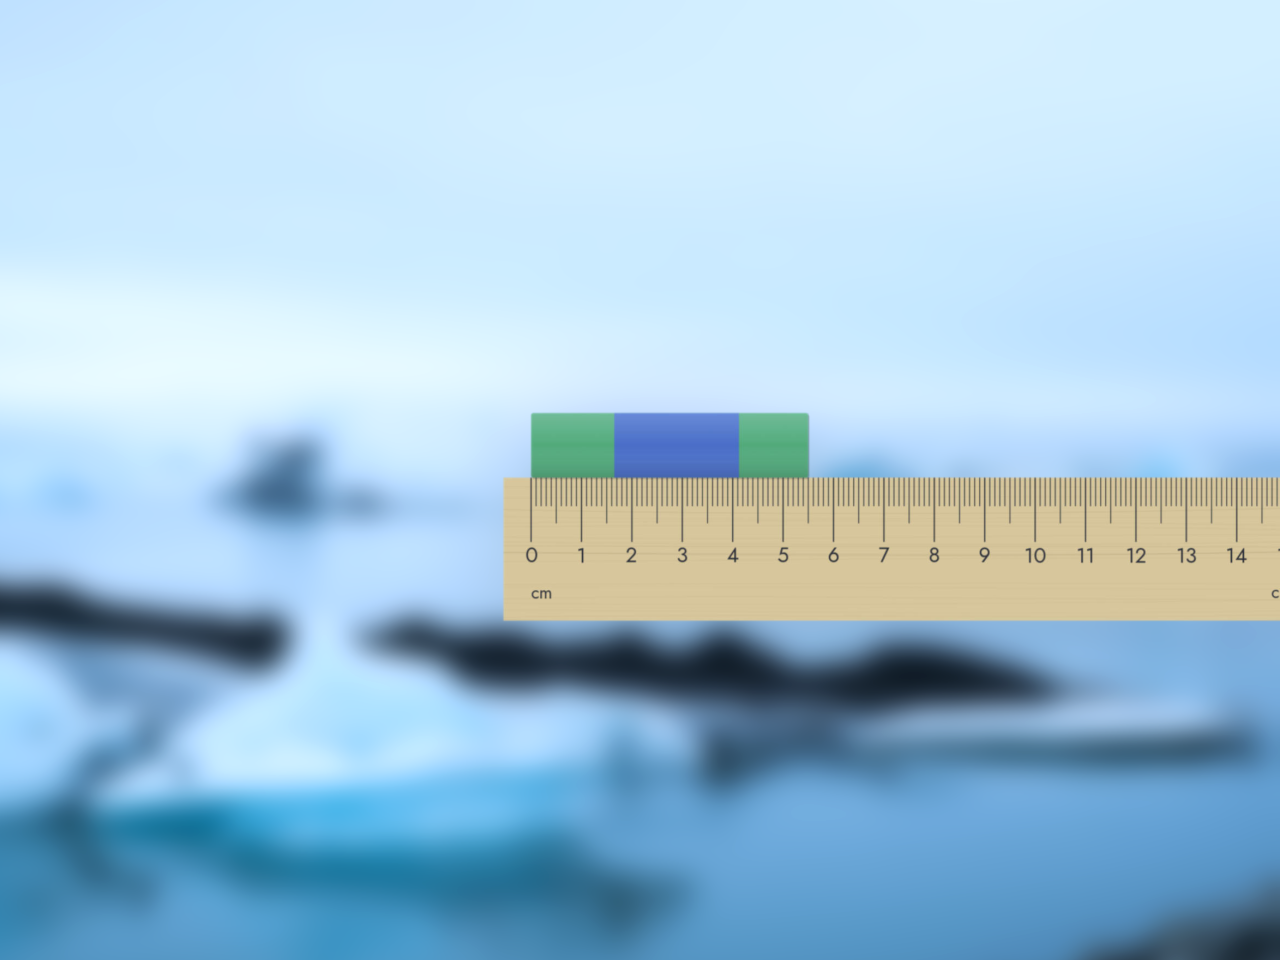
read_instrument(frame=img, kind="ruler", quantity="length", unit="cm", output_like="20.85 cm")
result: 5.5 cm
